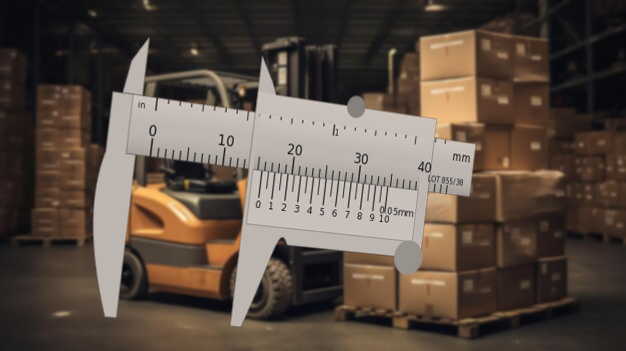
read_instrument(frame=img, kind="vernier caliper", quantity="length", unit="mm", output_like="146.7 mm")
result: 15.6 mm
